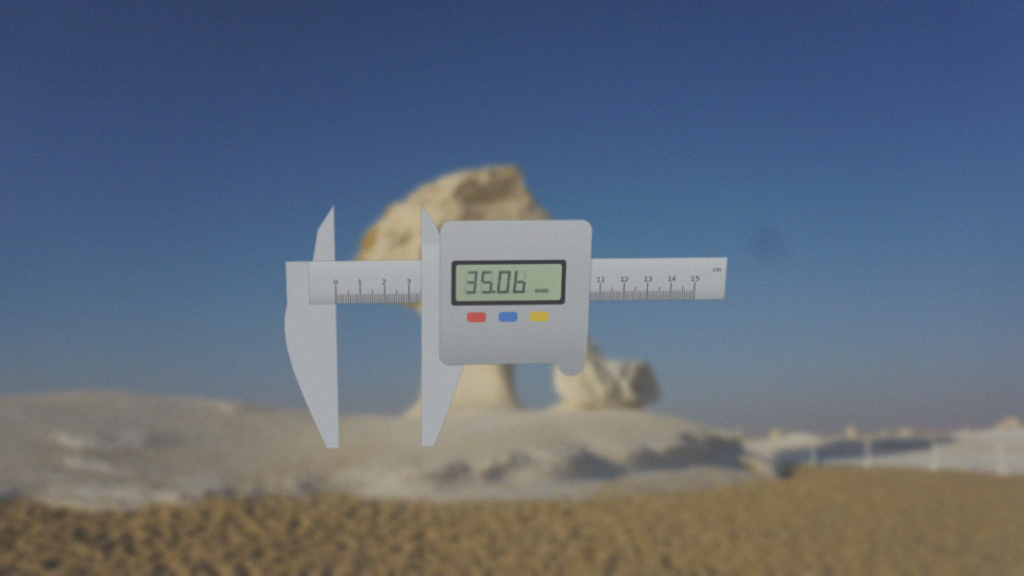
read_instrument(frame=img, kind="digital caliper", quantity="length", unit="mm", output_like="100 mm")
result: 35.06 mm
